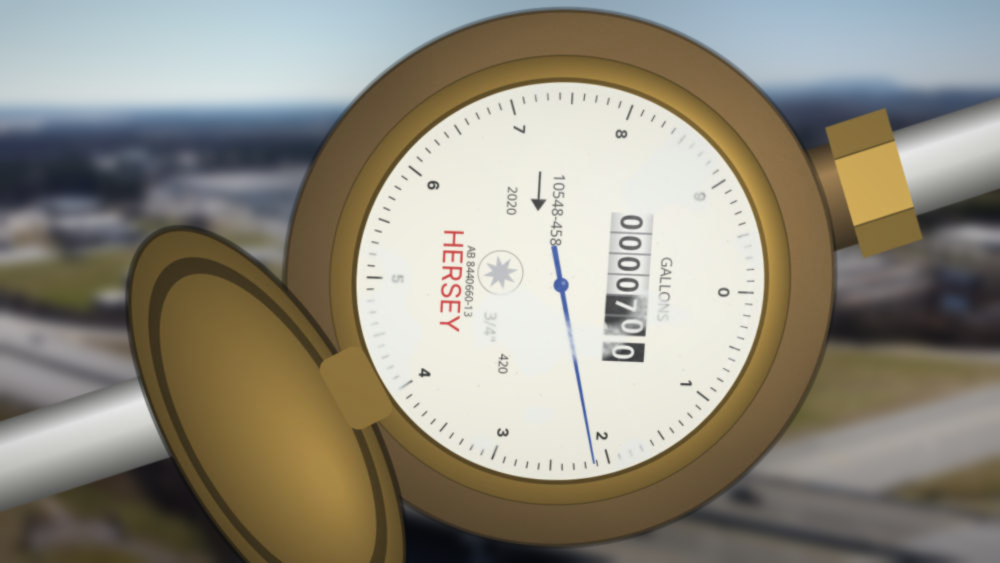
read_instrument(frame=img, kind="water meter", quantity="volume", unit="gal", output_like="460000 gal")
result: 702.1 gal
